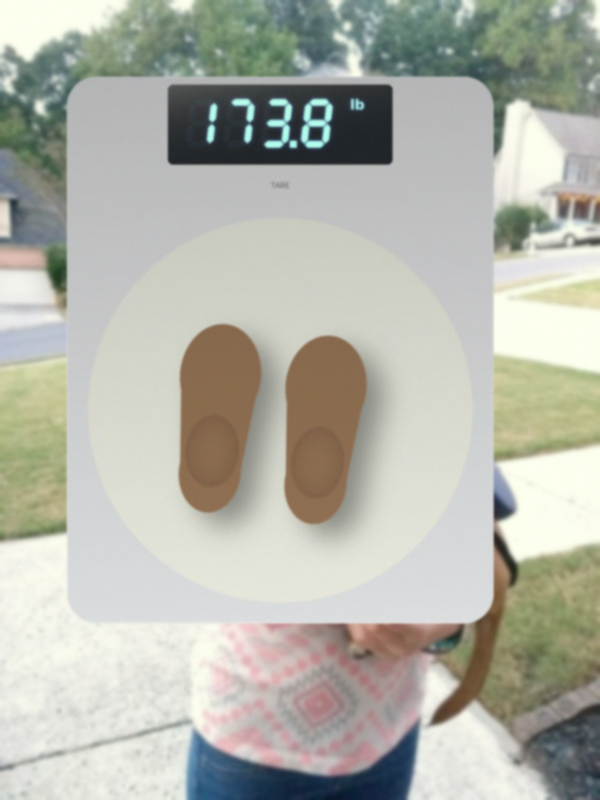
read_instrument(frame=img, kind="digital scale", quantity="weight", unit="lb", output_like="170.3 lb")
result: 173.8 lb
